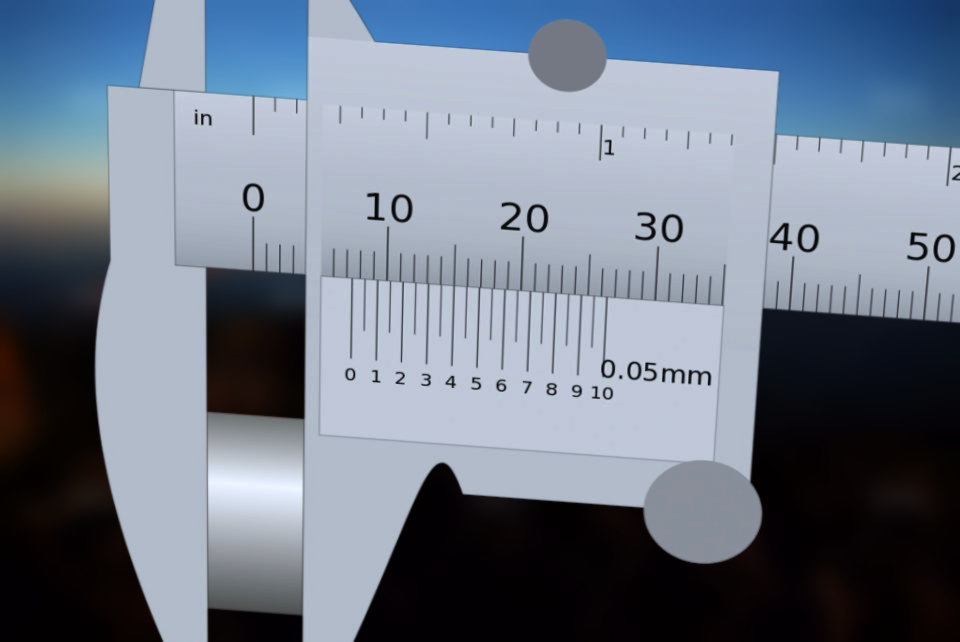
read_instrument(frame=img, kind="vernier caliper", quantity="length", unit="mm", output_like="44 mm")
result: 7.4 mm
